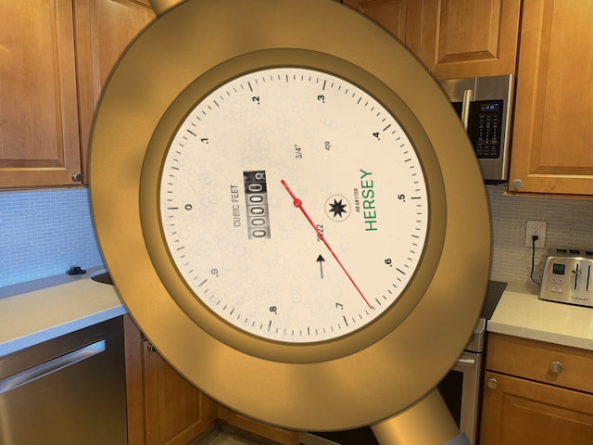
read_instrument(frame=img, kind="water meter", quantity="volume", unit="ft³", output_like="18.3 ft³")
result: 7.66 ft³
